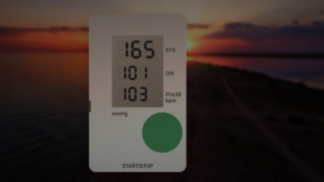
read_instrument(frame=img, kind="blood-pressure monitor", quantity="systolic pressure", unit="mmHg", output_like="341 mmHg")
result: 165 mmHg
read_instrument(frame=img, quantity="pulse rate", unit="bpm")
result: 103 bpm
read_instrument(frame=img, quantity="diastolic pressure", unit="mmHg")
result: 101 mmHg
